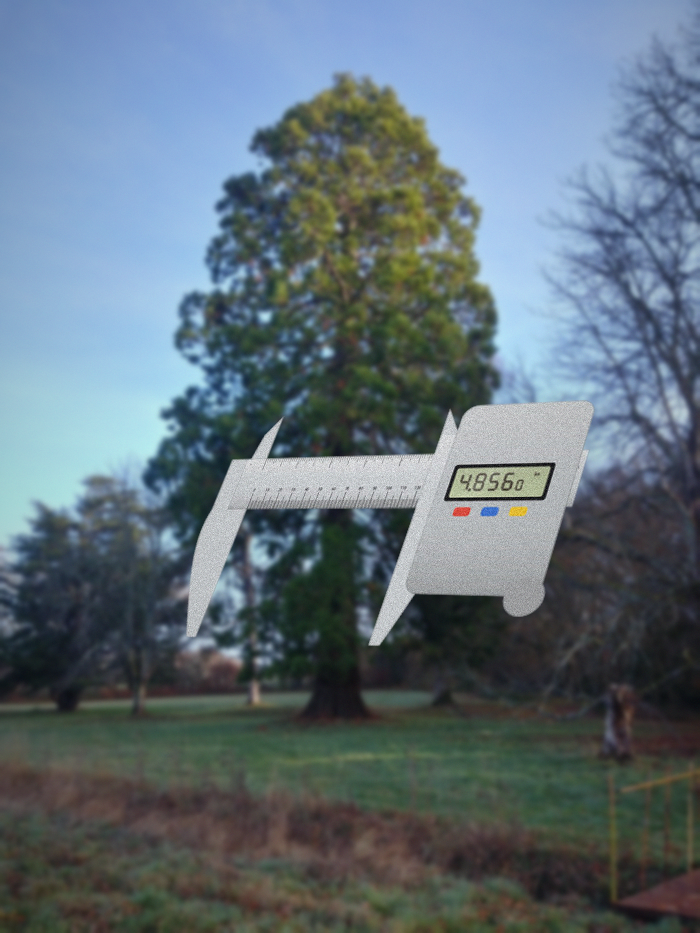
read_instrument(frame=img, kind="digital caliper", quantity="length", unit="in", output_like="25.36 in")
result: 4.8560 in
